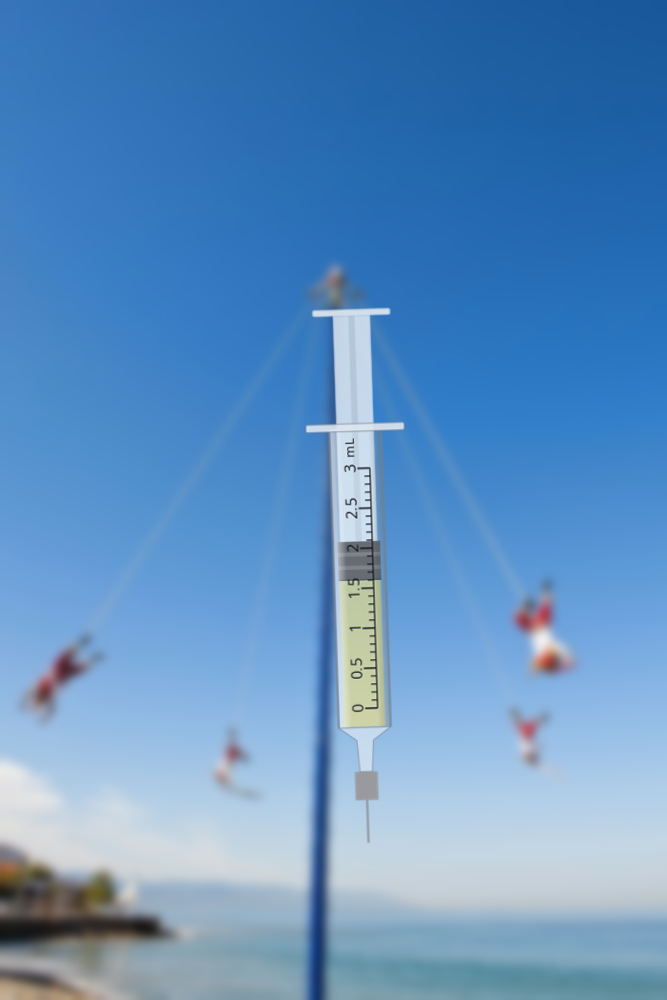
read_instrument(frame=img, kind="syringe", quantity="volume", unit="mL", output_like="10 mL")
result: 1.6 mL
